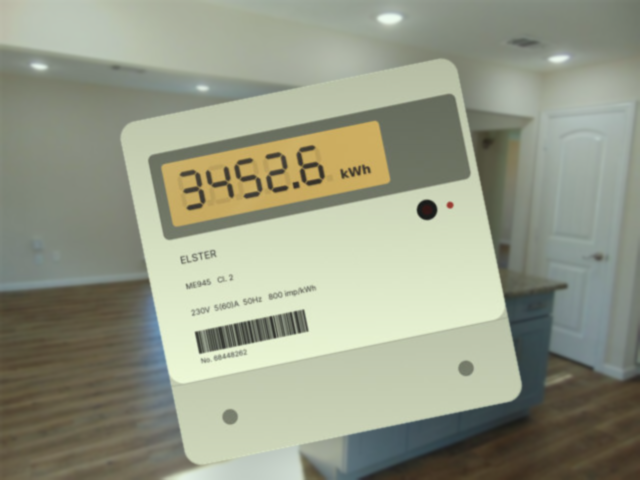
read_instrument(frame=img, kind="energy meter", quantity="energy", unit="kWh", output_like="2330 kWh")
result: 3452.6 kWh
